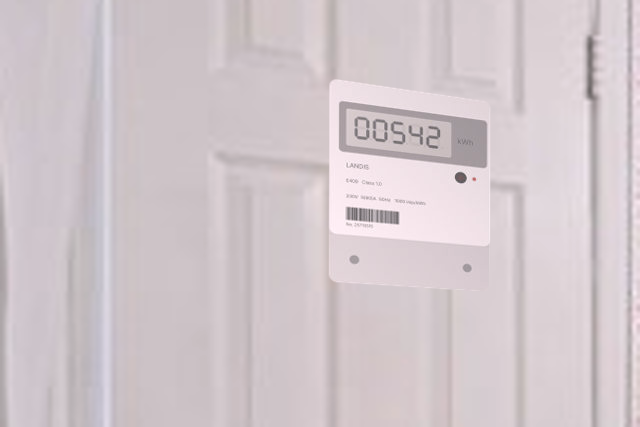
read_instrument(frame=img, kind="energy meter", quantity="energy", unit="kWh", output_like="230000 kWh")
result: 542 kWh
